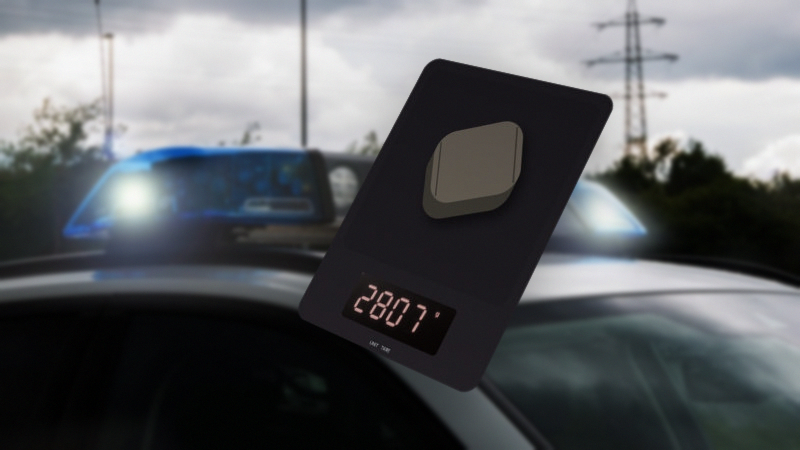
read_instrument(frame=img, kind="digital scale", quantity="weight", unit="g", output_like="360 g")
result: 2807 g
